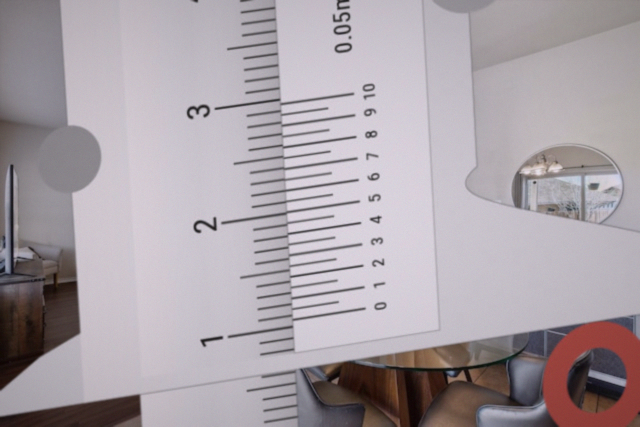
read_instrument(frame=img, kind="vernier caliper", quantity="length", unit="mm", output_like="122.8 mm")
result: 10.6 mm
